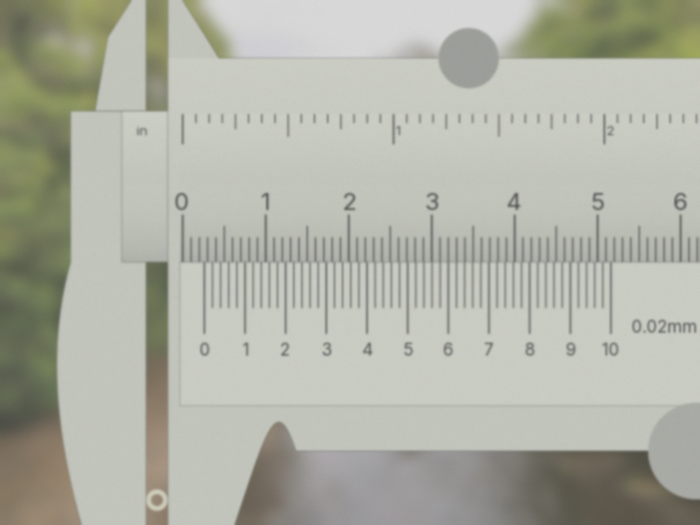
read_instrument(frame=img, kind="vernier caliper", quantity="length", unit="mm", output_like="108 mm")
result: 2.6 mm
